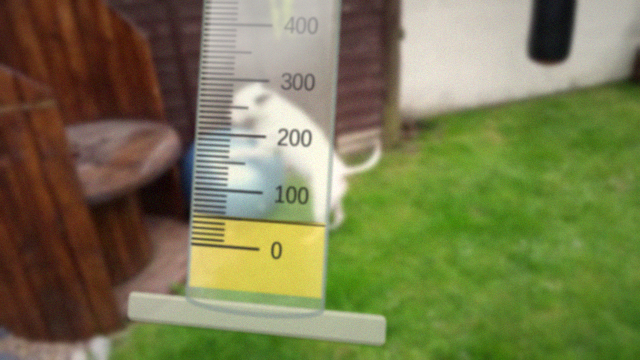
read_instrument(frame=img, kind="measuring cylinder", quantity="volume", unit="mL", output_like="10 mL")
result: 50 mL
